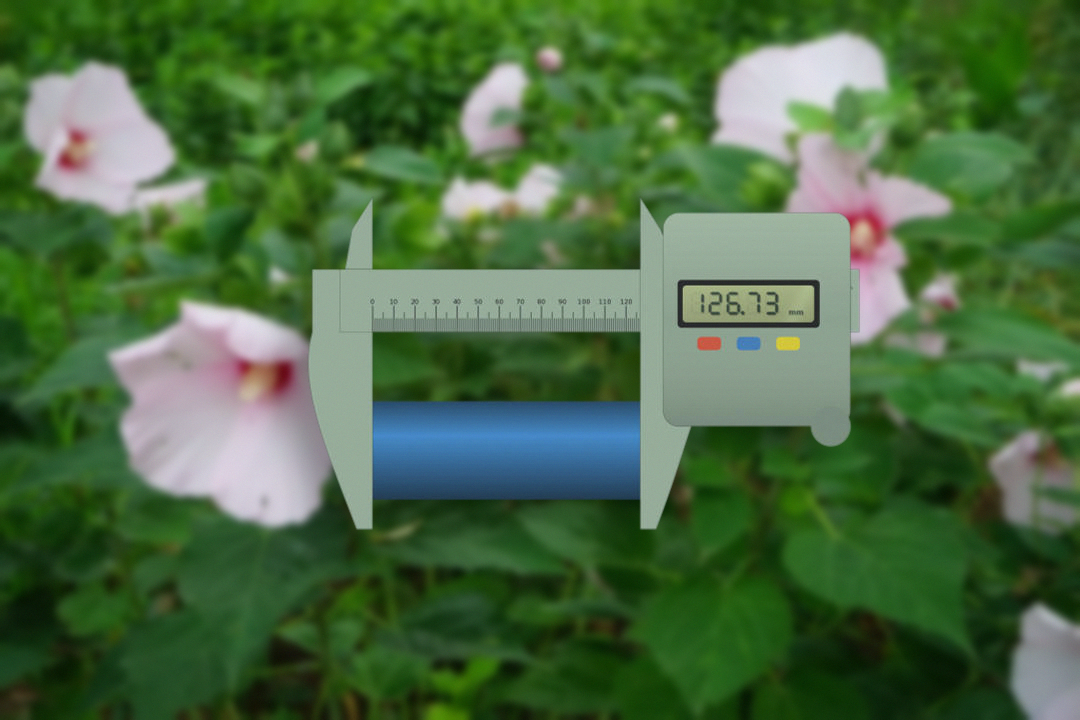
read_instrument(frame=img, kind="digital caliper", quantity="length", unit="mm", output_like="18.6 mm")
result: 126.73 mm
